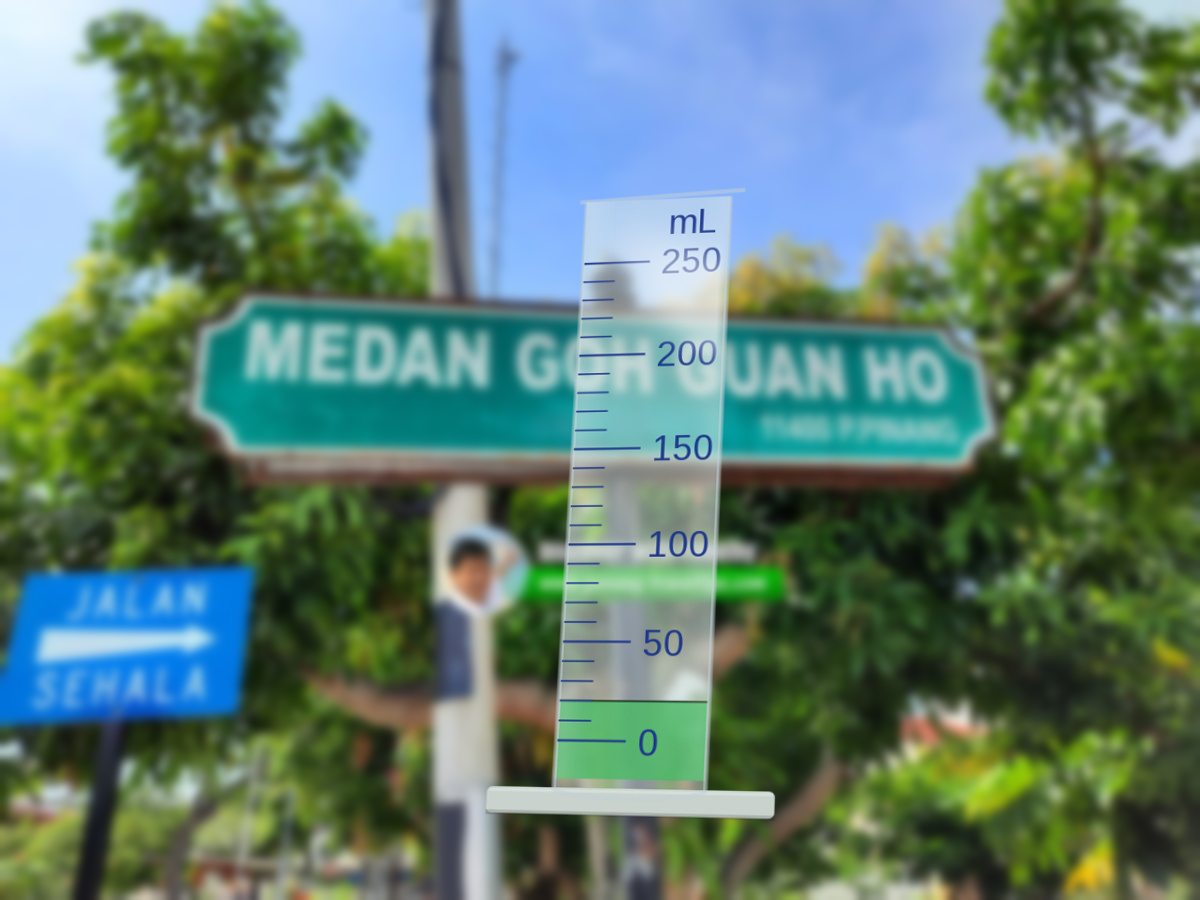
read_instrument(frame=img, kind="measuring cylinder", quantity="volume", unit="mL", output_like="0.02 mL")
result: 20 mL
